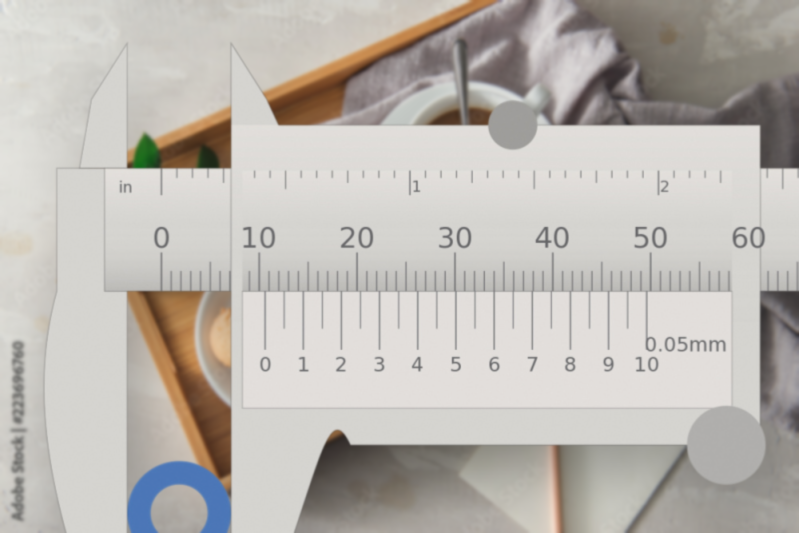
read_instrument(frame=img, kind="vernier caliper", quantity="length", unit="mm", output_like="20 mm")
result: 10.6 mm
